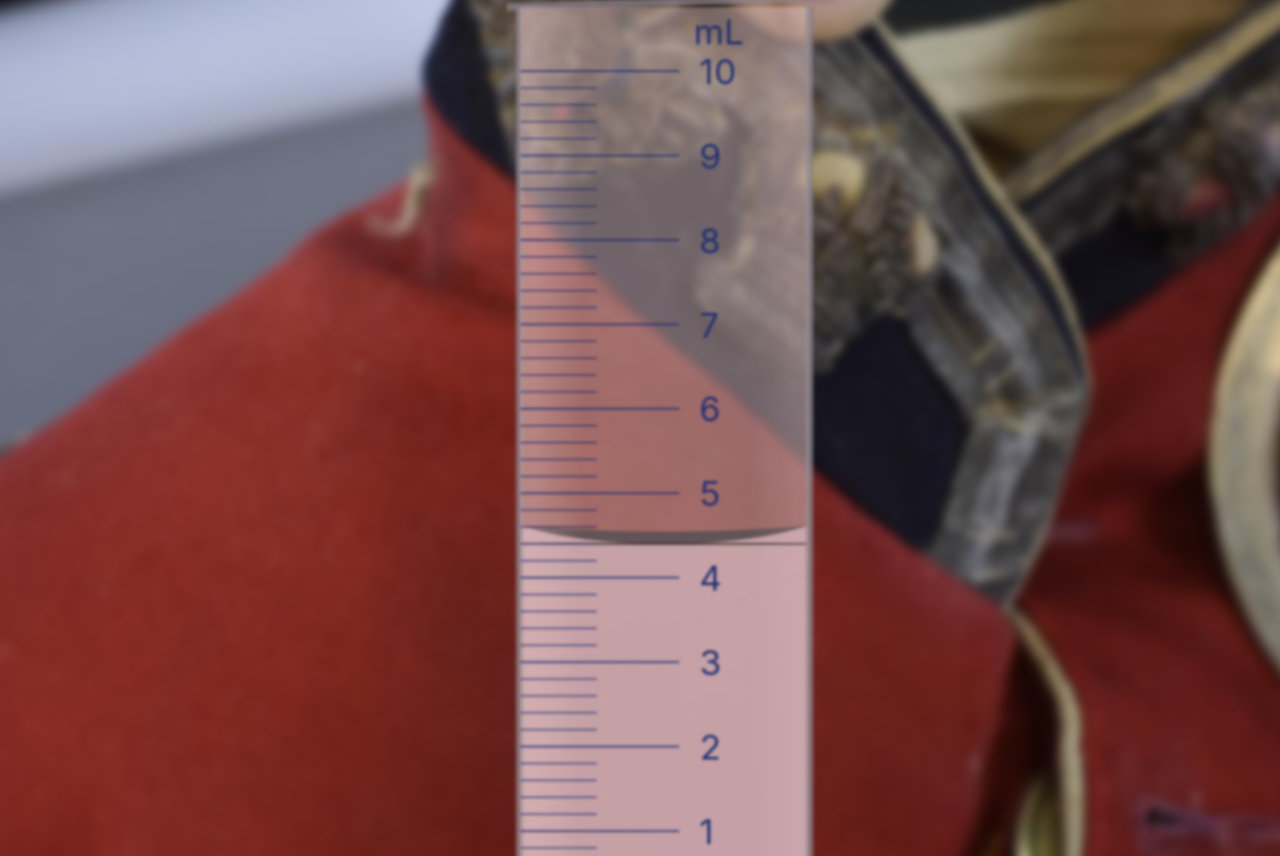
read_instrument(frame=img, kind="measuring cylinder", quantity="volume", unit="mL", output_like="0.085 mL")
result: 4.4 mL
